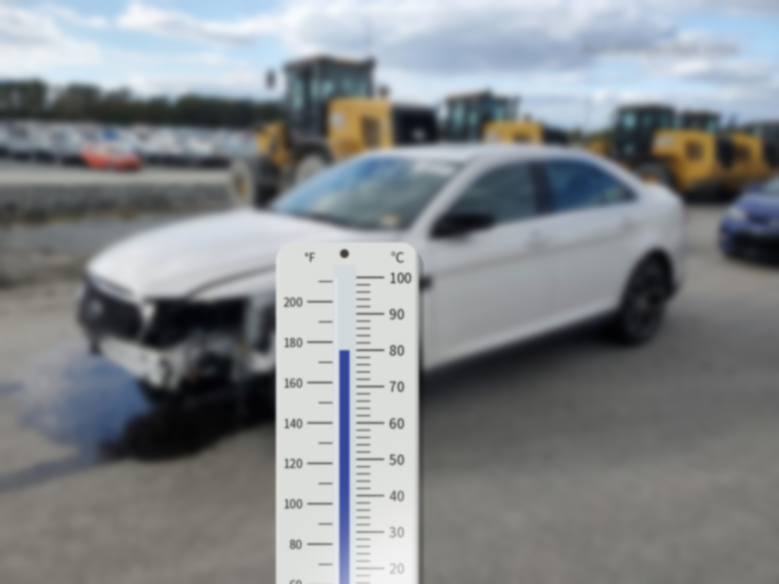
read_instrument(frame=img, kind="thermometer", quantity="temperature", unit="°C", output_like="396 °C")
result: 80 °C
